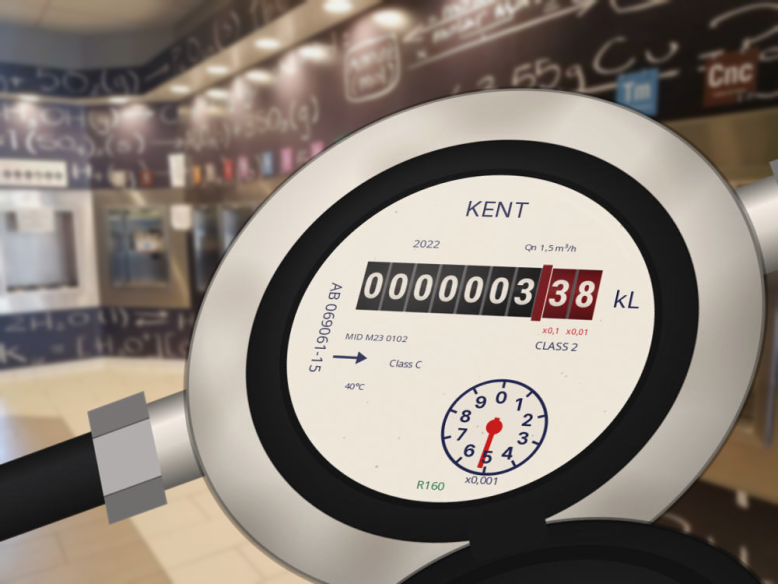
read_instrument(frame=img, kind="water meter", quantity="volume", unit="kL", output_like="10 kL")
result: 3.385 kL
